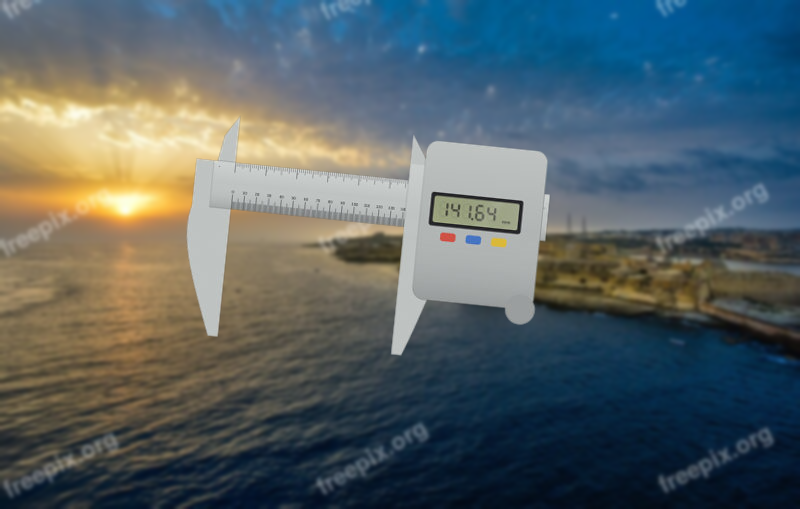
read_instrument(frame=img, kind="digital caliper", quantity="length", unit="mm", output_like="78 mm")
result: 141.64 mm
